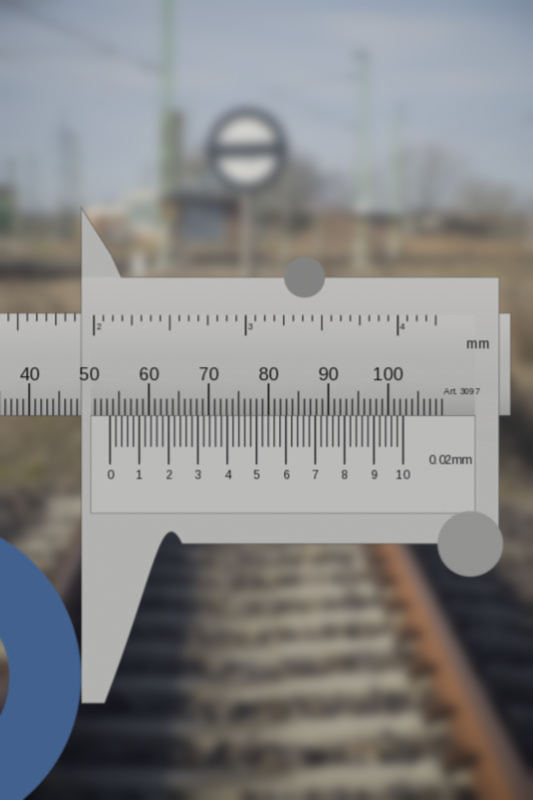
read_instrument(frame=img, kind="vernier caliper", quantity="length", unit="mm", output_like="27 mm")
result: 53.5 mm
